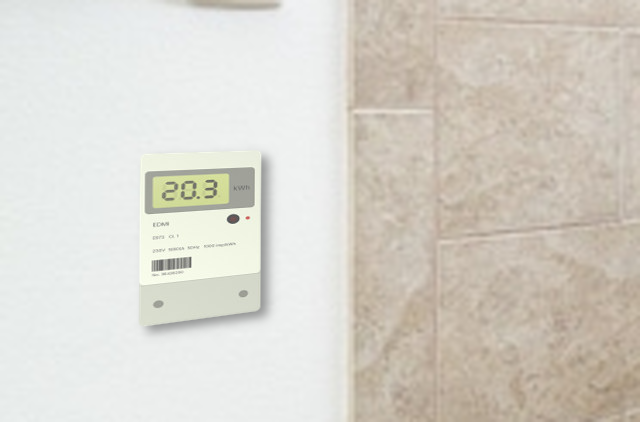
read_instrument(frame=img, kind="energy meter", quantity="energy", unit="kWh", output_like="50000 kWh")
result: 20.3 kWh
